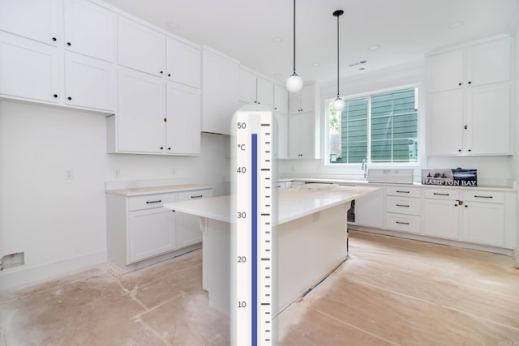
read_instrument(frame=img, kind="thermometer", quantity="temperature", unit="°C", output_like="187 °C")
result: 48 °C
